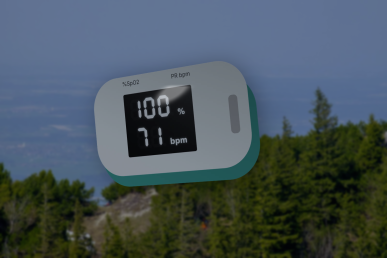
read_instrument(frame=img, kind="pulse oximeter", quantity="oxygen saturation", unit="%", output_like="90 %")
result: 100 %
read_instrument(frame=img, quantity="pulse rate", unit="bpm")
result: 71 bpm
